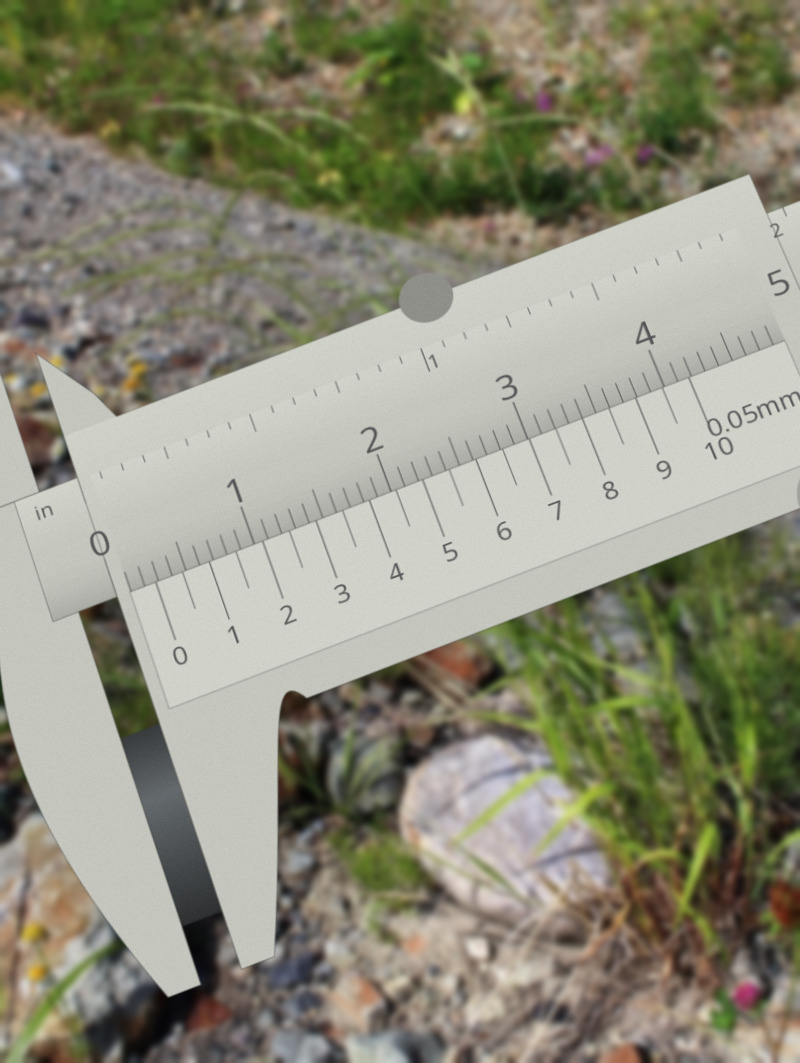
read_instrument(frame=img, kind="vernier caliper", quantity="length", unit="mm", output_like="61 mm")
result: 2.8 mm
